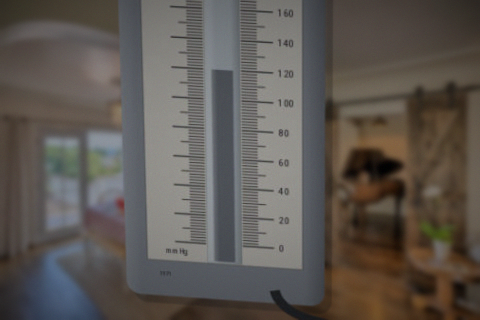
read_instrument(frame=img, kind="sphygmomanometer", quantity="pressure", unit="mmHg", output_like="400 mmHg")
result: 120 mmHg
